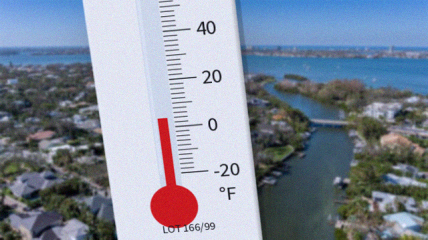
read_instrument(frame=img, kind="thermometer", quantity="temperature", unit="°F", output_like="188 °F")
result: 4 °F
